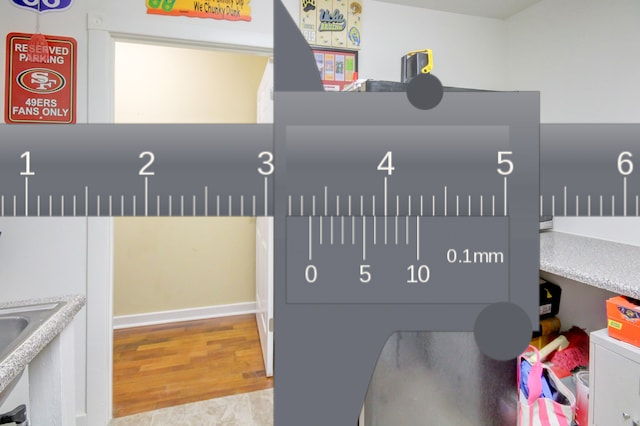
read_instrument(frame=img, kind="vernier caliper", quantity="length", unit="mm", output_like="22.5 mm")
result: 33.7 mm
